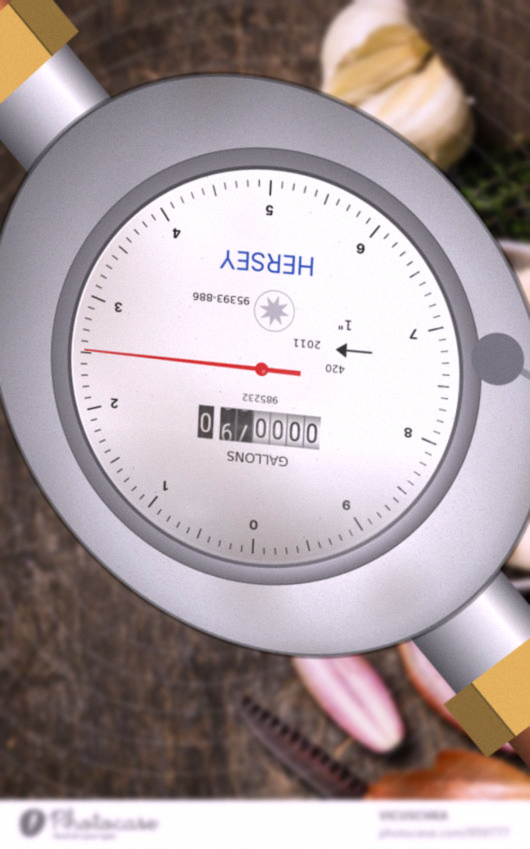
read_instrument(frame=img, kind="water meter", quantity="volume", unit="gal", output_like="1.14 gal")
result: 792.5 gal
